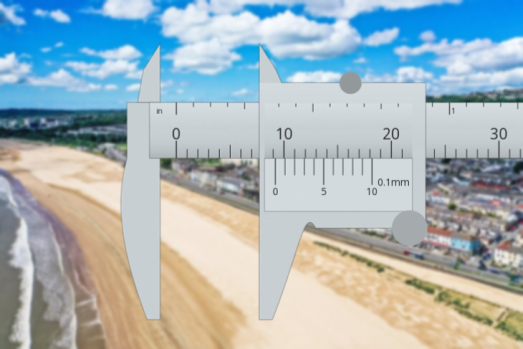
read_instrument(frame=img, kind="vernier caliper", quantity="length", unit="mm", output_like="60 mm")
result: 9.2 mm
